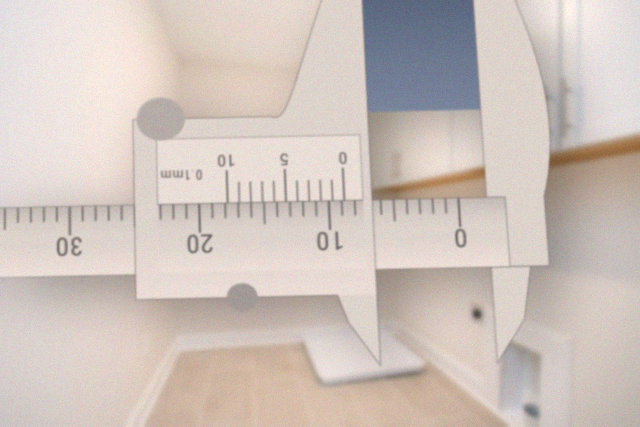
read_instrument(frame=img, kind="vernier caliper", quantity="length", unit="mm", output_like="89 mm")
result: 8.8 mm
